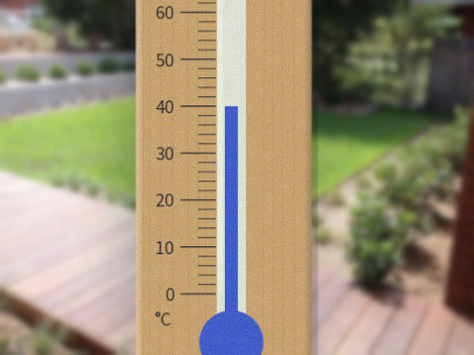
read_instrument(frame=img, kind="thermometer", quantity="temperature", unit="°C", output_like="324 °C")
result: 40 °C
